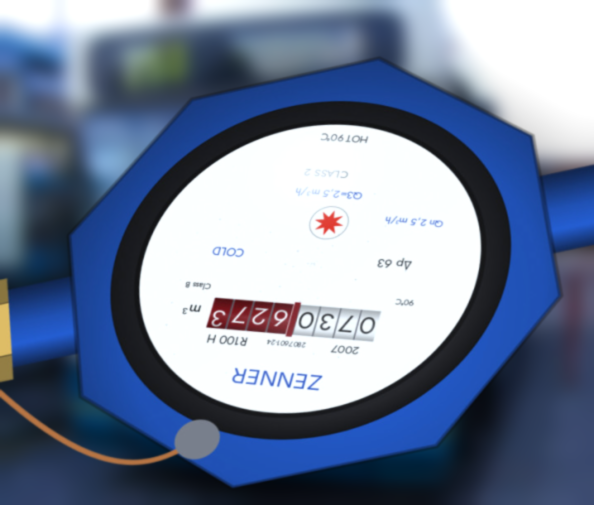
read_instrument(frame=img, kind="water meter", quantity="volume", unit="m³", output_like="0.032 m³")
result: 730.6273 m³
